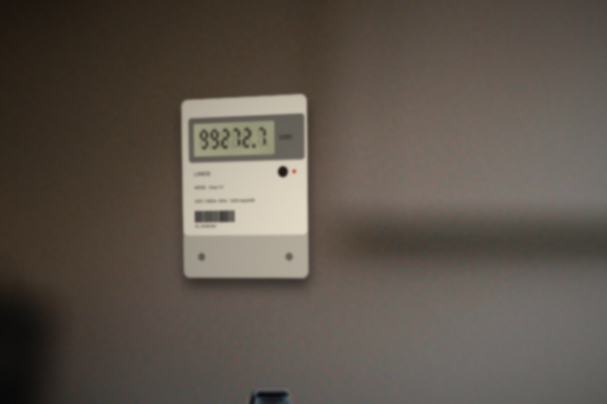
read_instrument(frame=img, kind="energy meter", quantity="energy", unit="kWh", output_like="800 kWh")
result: 99272.7 kWh
